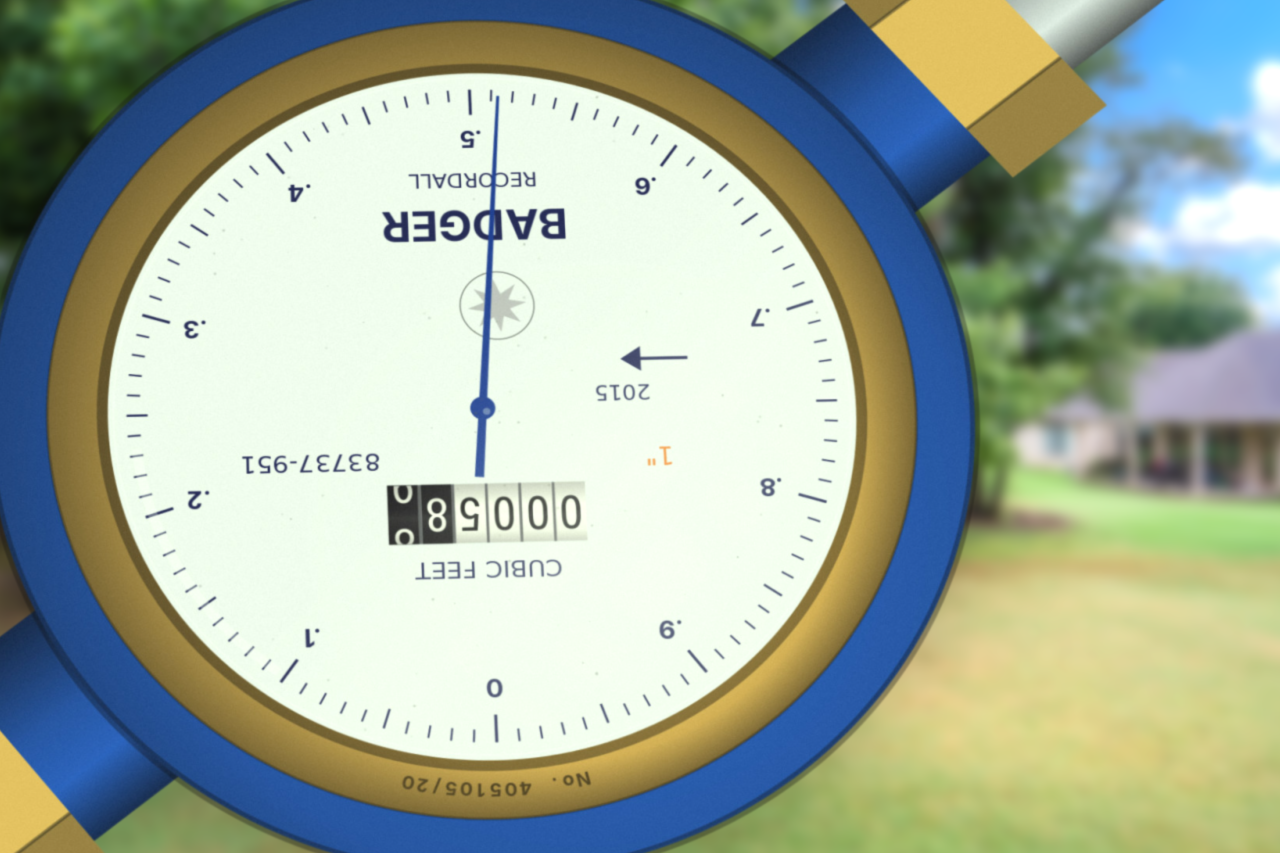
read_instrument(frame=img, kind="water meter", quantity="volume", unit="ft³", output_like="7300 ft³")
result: 588.51 ft³
